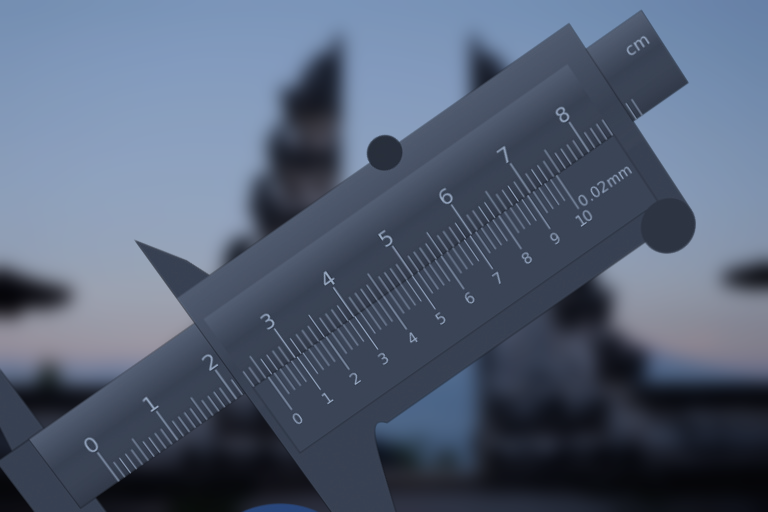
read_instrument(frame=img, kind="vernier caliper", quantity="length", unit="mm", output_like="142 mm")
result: 25.4 mm
